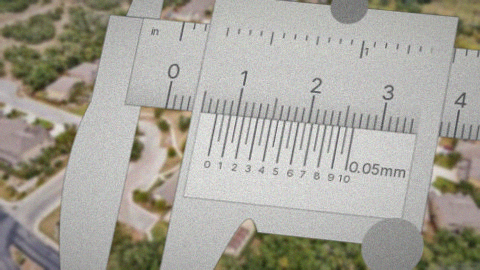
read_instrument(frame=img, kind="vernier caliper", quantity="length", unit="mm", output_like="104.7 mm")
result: 7.2 mm
